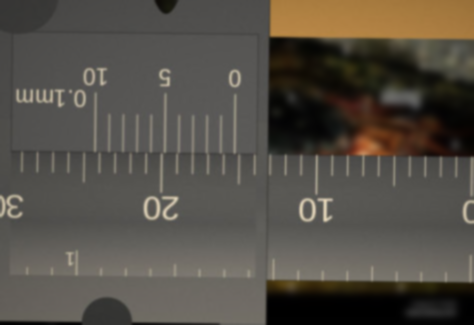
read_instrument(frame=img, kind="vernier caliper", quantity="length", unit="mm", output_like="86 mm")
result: 15.3 mm
